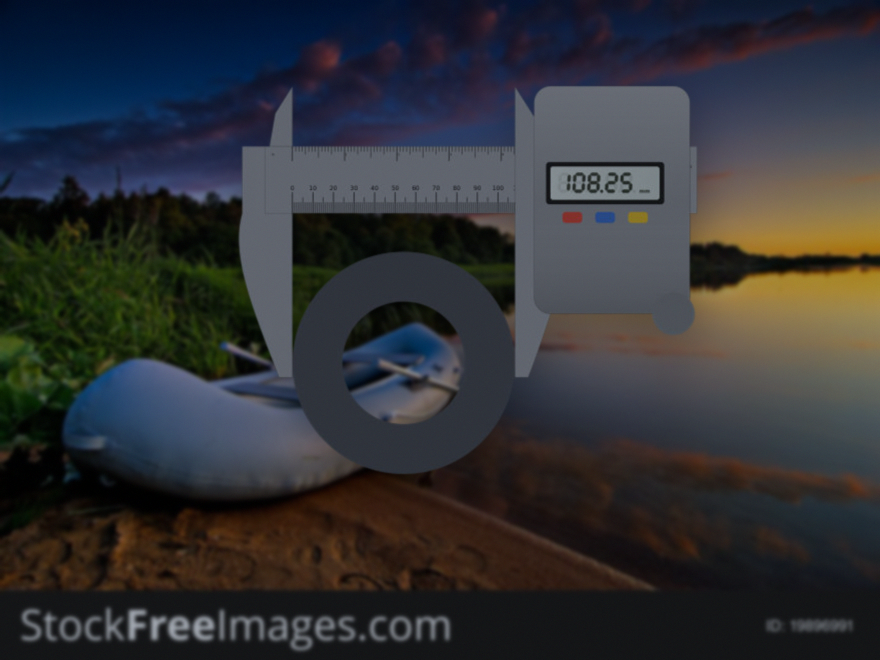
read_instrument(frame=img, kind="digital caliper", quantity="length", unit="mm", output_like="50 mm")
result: 108.25 mm
